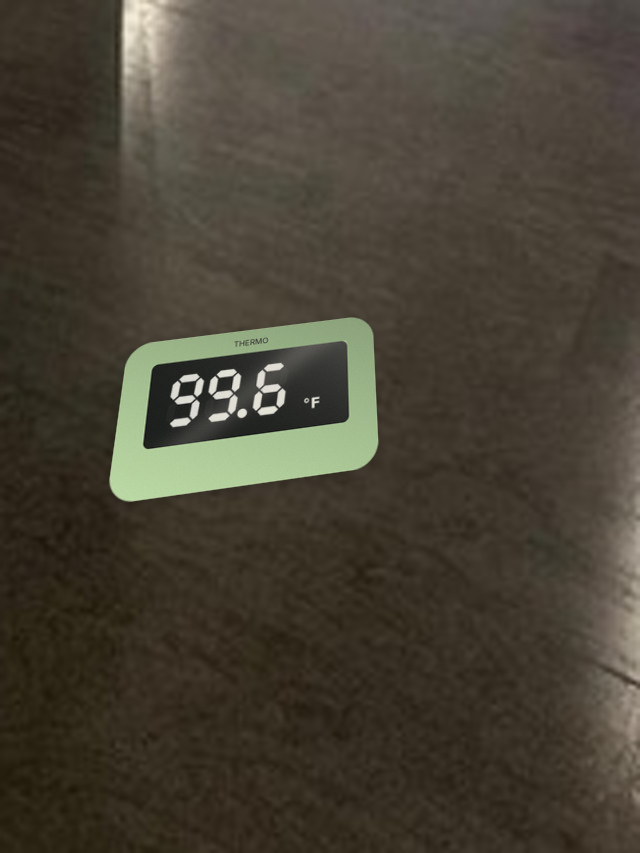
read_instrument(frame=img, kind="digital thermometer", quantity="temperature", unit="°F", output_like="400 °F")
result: 99.6 °F
